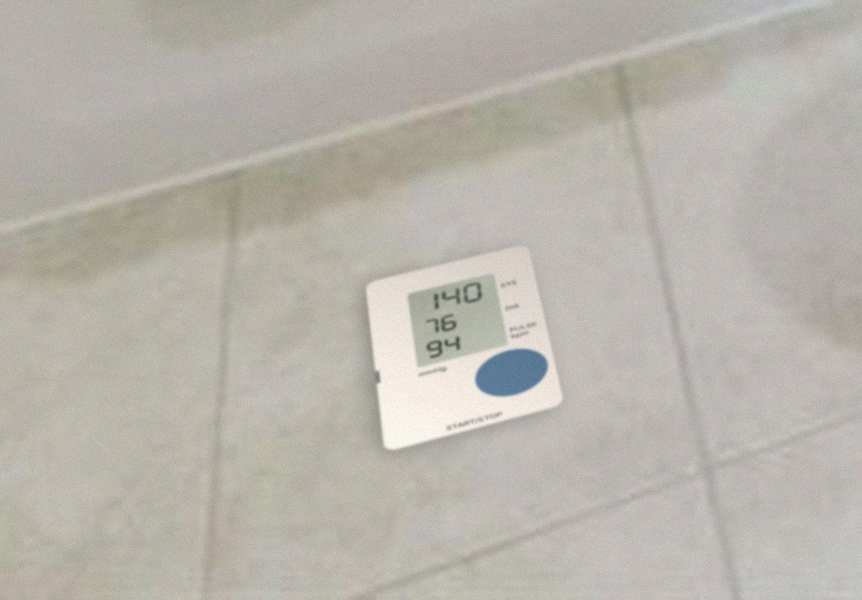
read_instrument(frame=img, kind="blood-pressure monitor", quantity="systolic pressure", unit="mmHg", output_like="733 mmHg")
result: 140 mmHg
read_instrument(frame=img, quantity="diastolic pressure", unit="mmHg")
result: 76 mmHg
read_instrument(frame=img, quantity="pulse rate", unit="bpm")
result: 94 bpm
